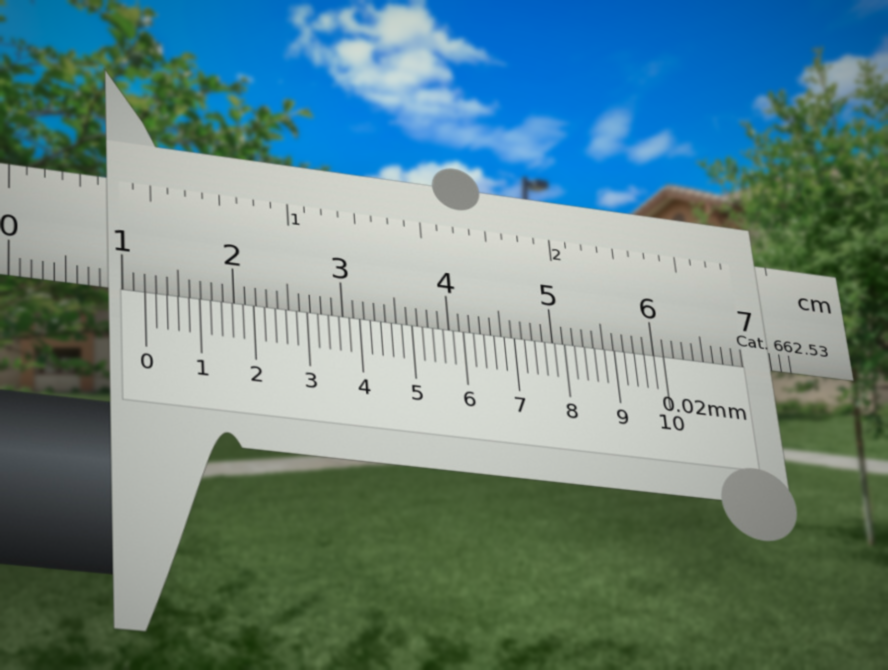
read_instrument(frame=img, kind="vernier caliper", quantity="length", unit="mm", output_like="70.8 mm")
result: 12.0 mm
